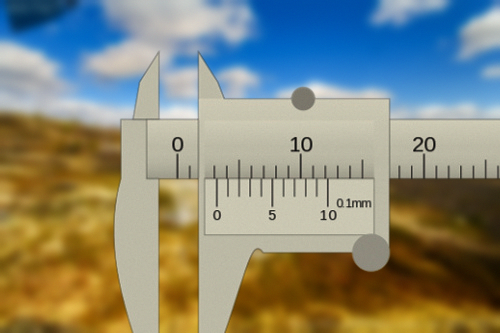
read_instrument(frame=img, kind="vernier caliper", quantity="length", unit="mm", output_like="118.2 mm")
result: 3.2 mm
